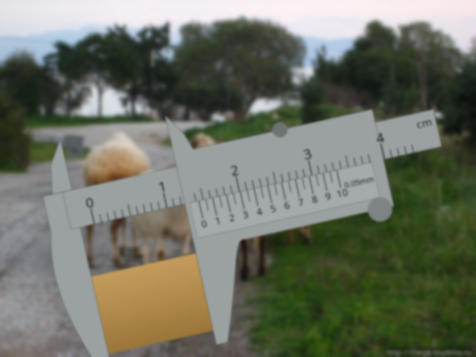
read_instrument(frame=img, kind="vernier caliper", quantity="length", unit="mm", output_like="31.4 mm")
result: 14.4 mm
